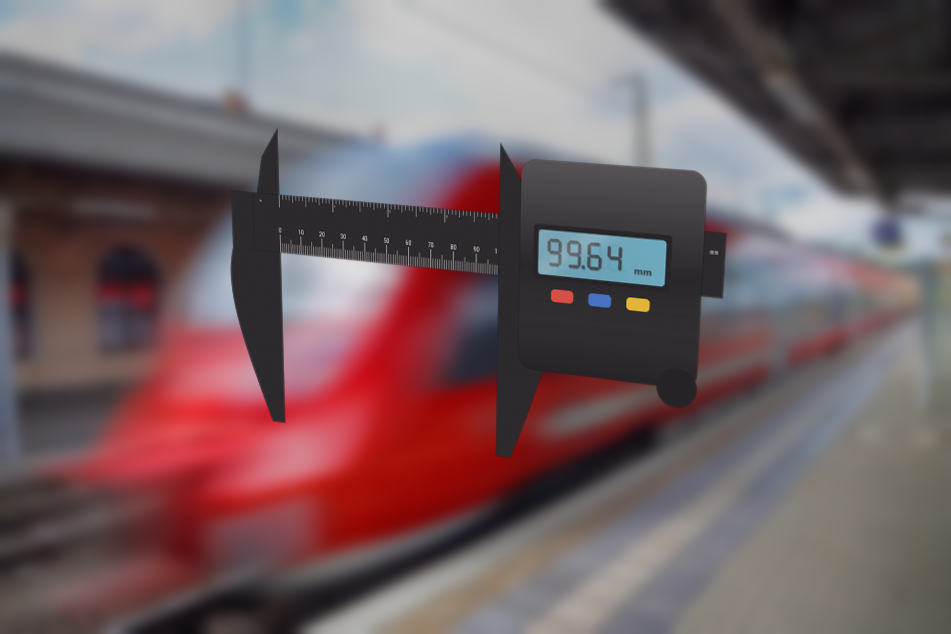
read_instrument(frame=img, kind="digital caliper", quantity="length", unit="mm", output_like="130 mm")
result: 99.64 mm
